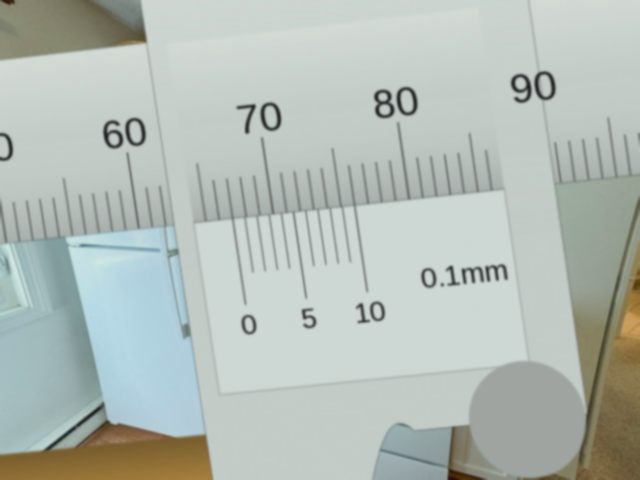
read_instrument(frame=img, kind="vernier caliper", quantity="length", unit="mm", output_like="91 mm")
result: 67.0 mm
